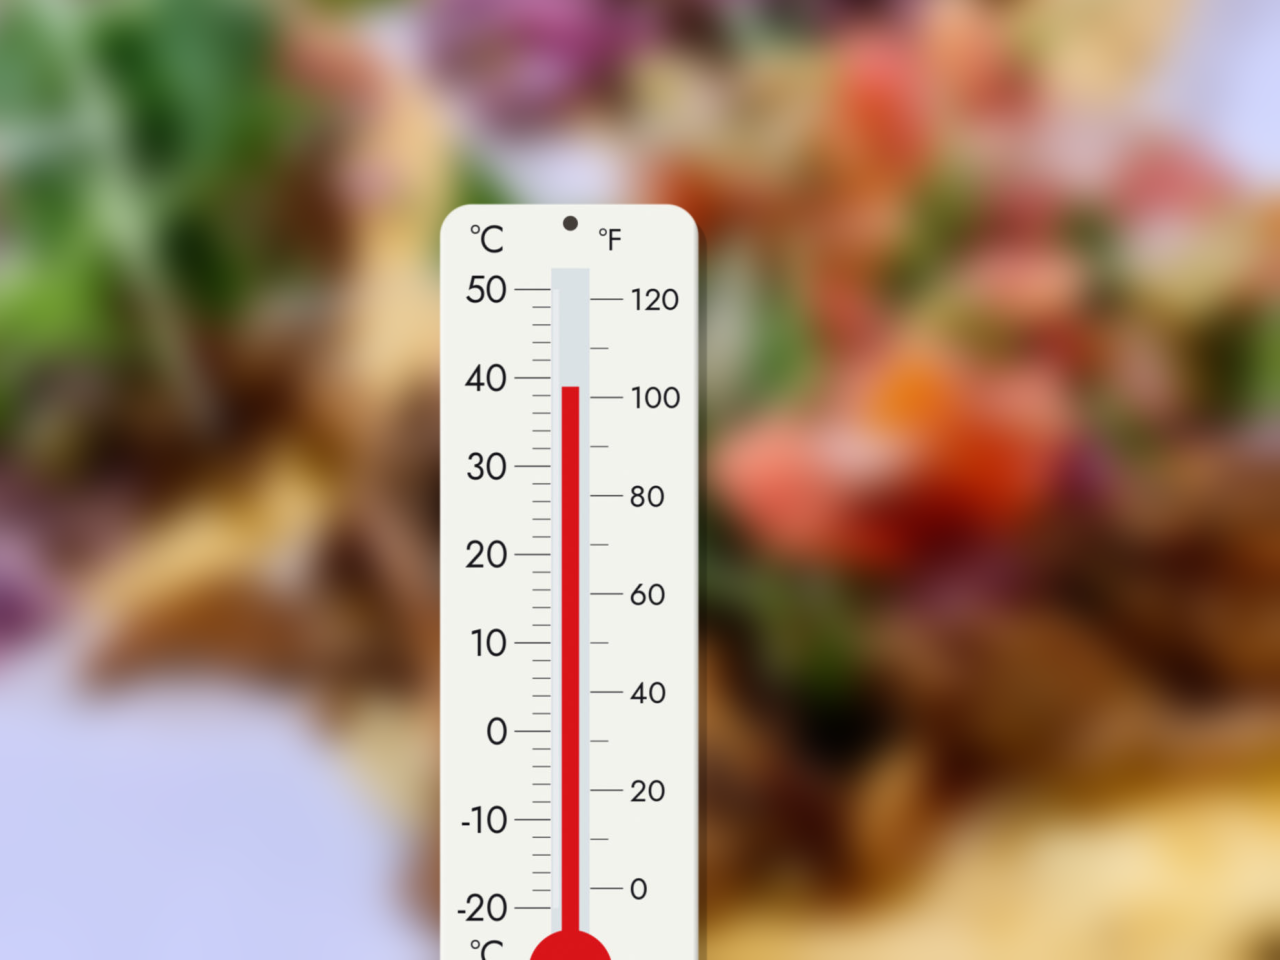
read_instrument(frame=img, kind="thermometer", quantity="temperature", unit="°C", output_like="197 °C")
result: 39 °C
